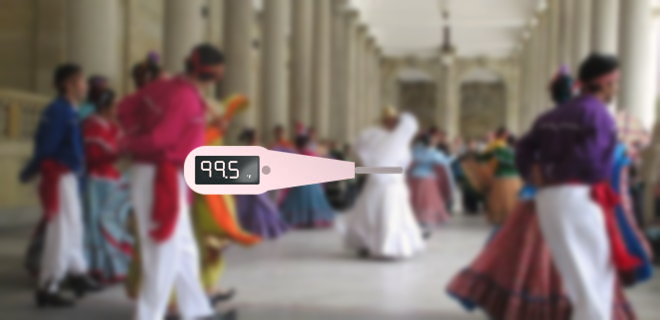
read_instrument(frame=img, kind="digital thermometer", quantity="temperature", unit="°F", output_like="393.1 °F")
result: 99.5 °F
